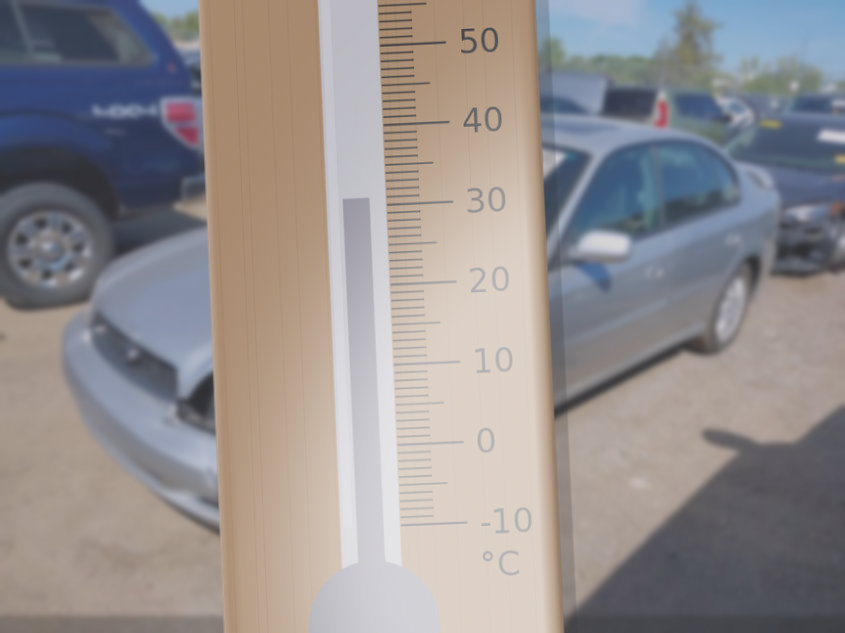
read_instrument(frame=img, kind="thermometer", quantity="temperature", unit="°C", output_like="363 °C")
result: 31 °C
